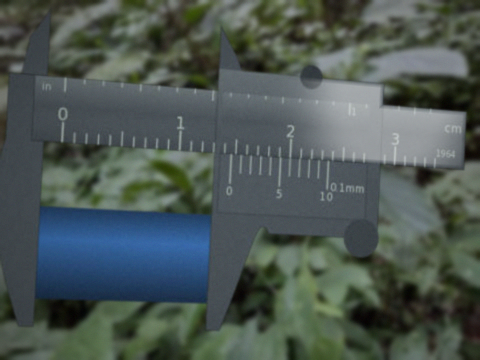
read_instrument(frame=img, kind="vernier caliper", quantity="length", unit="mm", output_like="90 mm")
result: 14.6 mm
